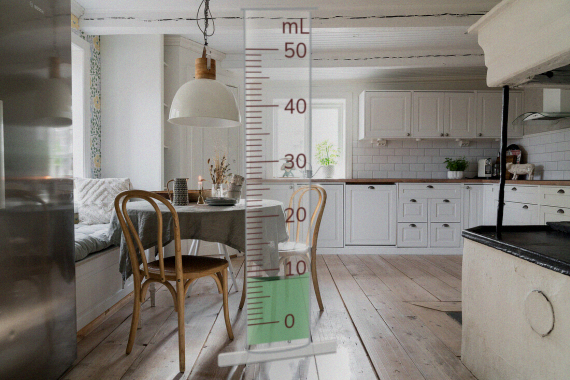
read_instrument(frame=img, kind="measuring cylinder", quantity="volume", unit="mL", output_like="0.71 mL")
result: 8 mL
